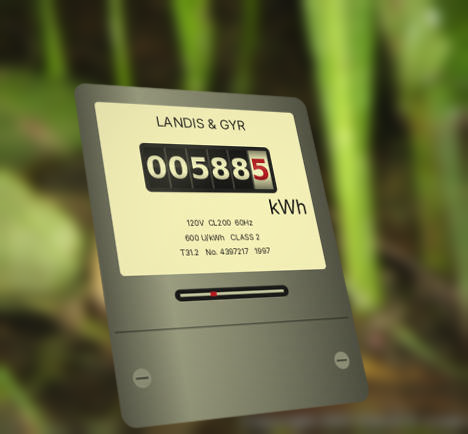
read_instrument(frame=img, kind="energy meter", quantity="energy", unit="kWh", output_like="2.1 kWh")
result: 588.5 kWh
